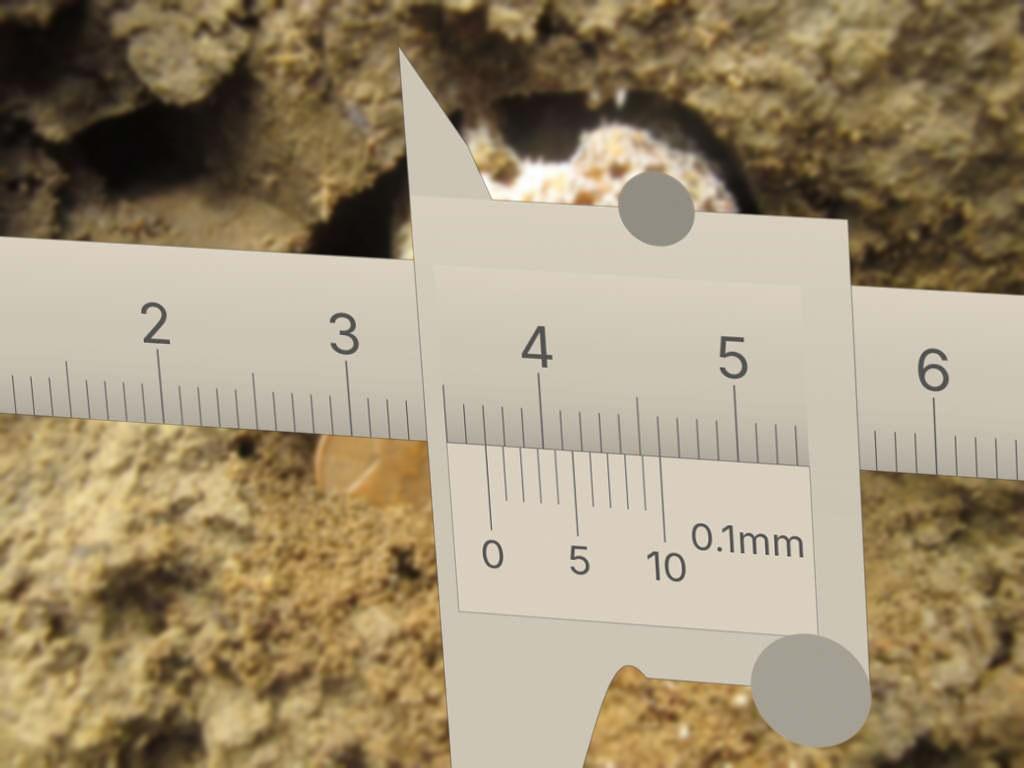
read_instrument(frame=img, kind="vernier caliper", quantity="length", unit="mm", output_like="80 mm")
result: 37.0 mm
